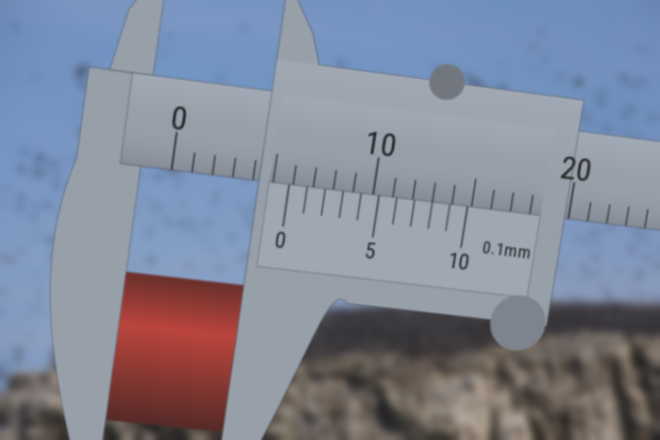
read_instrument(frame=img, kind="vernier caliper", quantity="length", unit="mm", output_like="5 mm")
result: 5.8 mm
